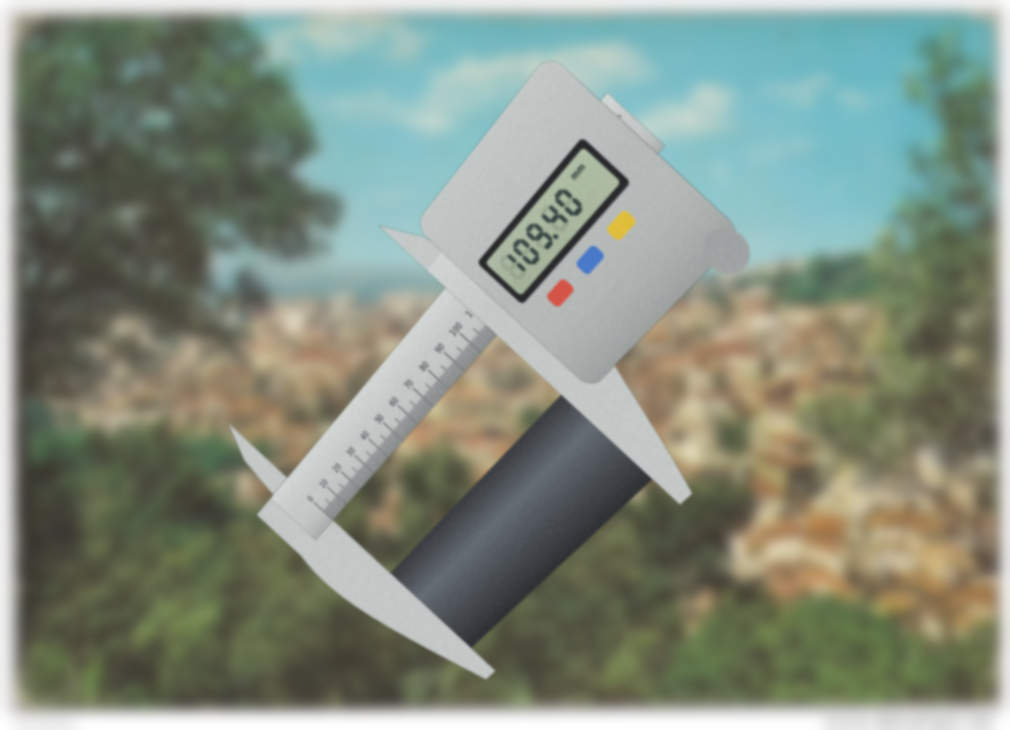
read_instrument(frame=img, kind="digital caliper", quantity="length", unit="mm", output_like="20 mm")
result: 109.40 mm
